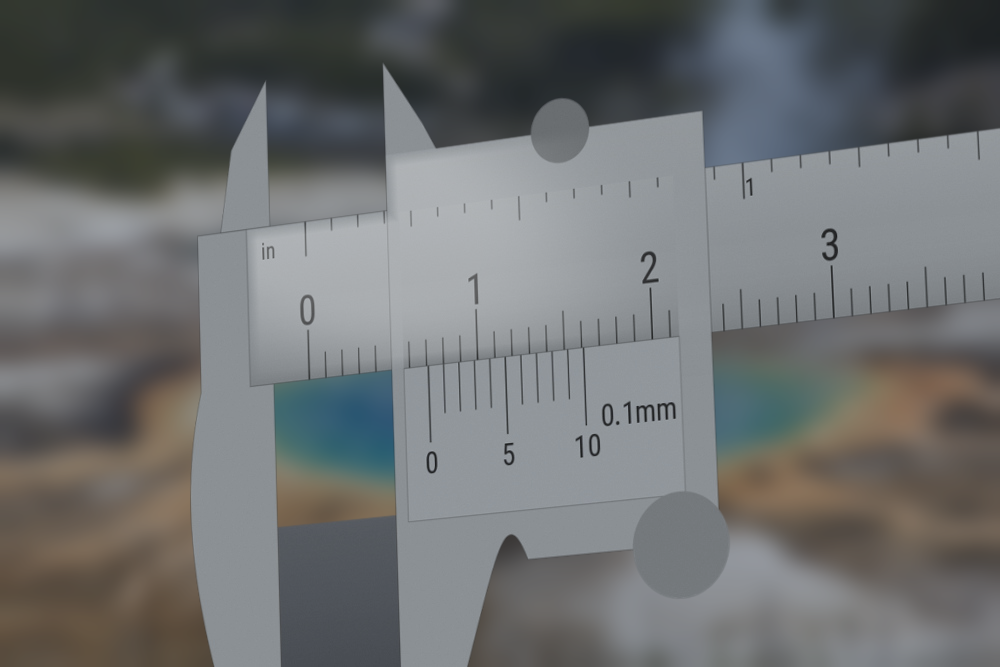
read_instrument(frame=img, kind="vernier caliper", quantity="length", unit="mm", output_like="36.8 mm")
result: 7.1 mm
